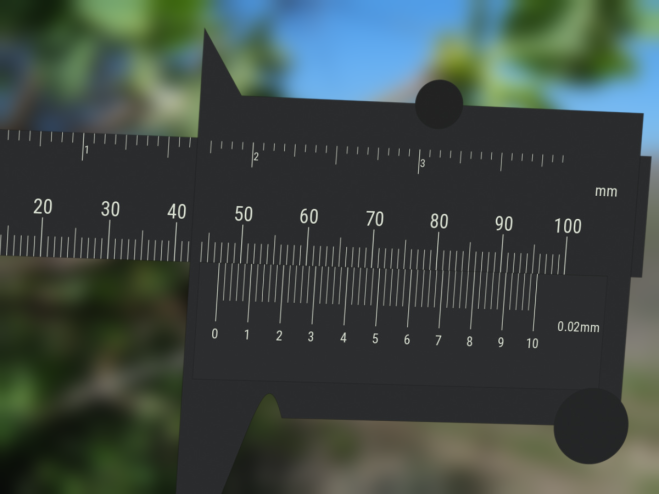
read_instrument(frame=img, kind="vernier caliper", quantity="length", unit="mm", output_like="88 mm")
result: 46.8 mm
